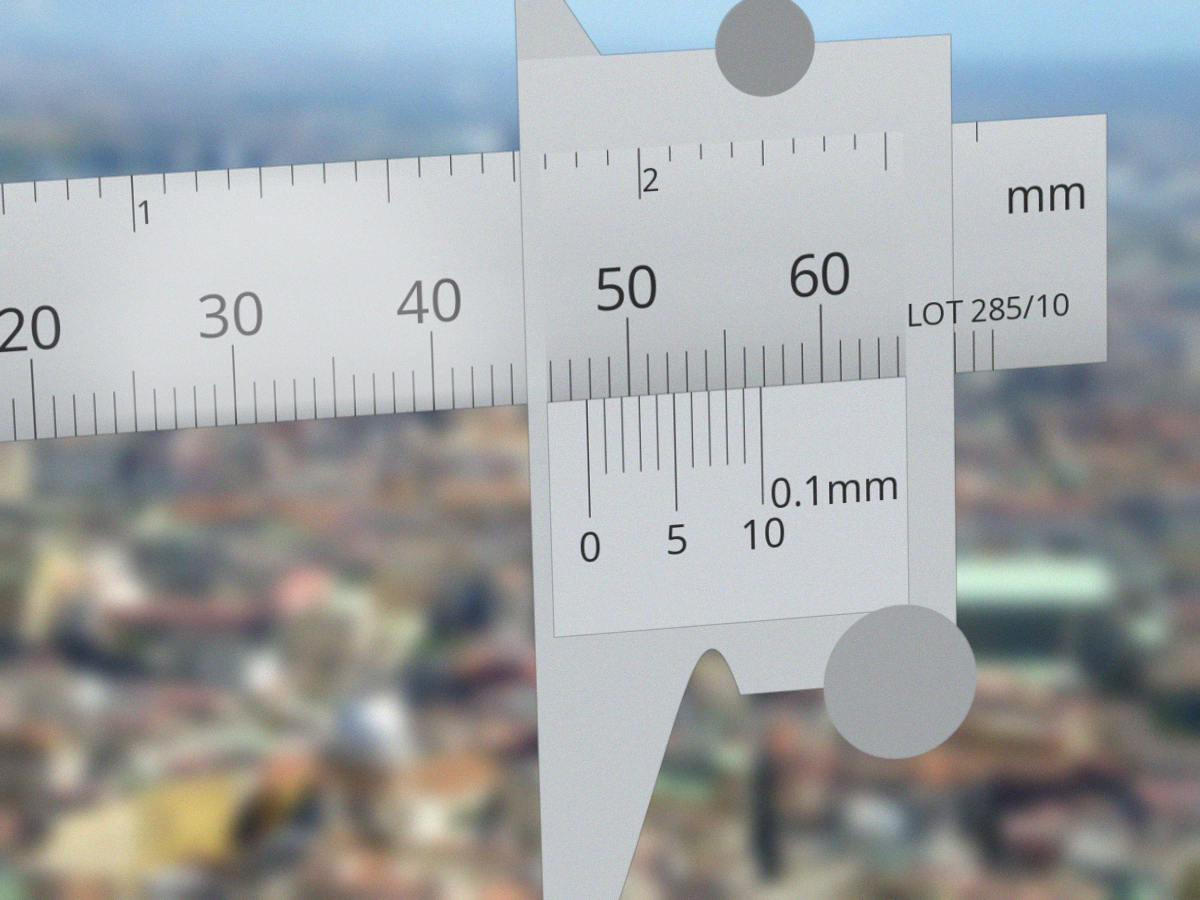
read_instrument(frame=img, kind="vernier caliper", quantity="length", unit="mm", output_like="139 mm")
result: 47.8 mm
